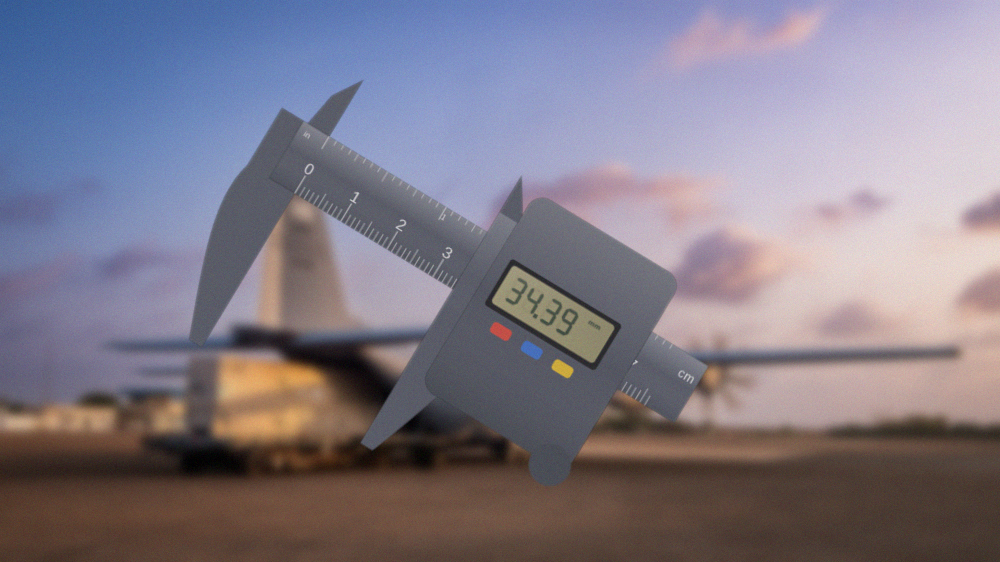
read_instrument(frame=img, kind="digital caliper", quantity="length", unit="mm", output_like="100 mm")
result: 34.39 mm
